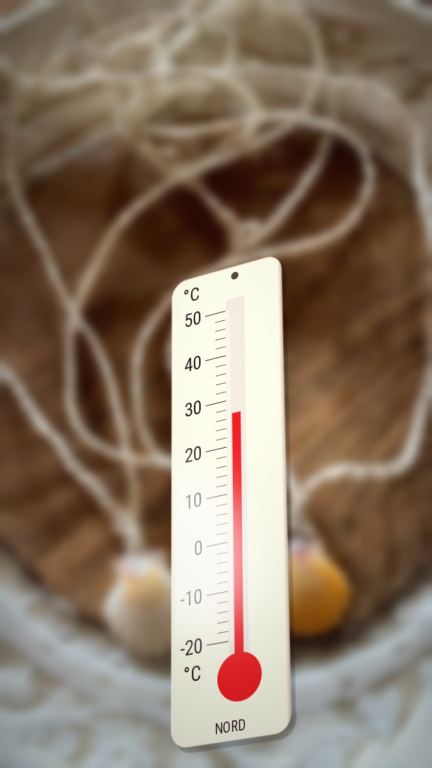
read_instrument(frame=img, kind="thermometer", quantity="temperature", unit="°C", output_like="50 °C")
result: 27 °C
